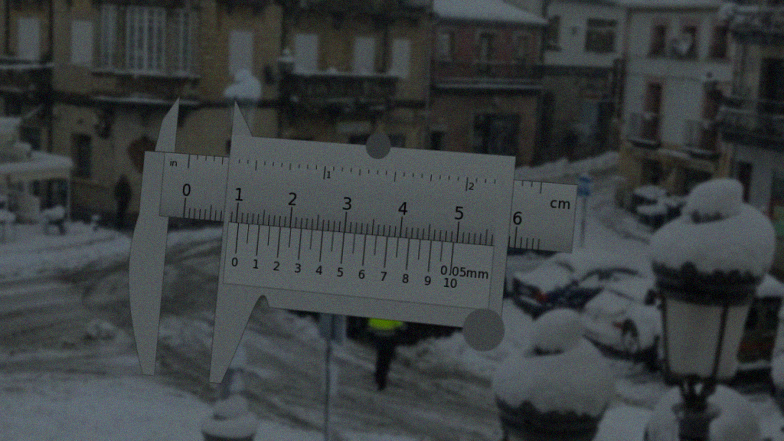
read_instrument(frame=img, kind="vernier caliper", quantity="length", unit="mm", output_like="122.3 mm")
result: 10.4 mm
